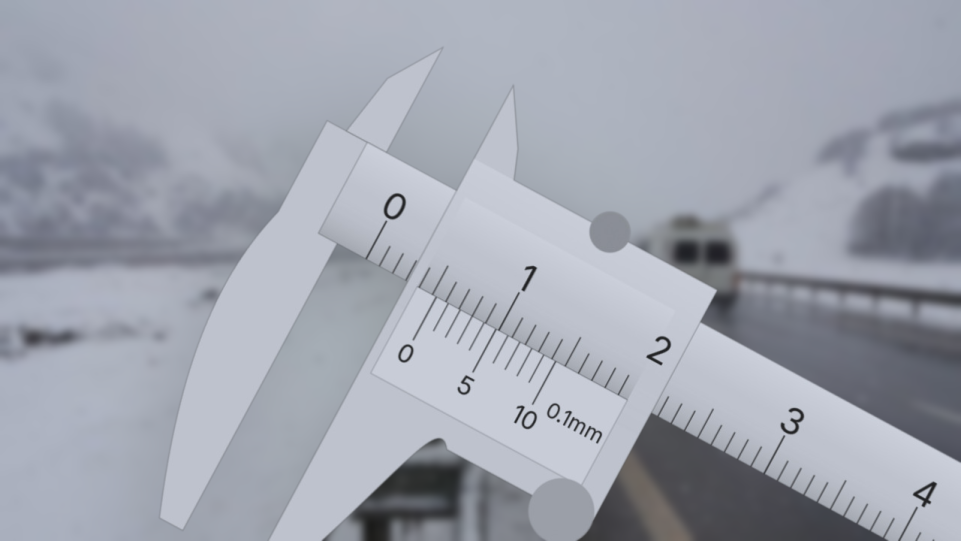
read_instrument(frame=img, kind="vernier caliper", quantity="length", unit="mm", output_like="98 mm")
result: 5.3 mm
